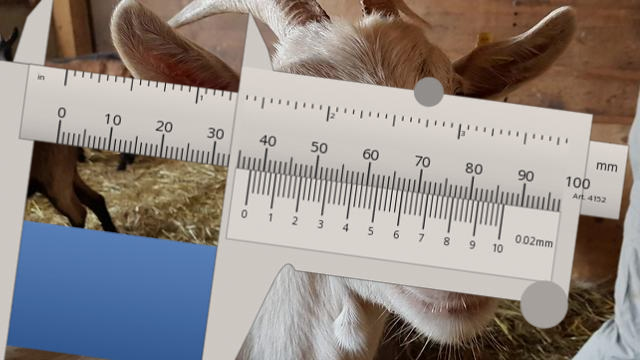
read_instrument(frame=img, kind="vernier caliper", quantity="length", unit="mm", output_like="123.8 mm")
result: 37.5 mm
